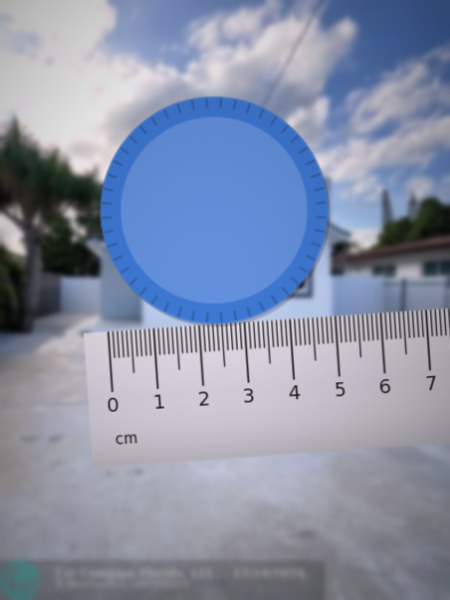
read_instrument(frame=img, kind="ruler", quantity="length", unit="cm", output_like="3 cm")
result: 5 cm
